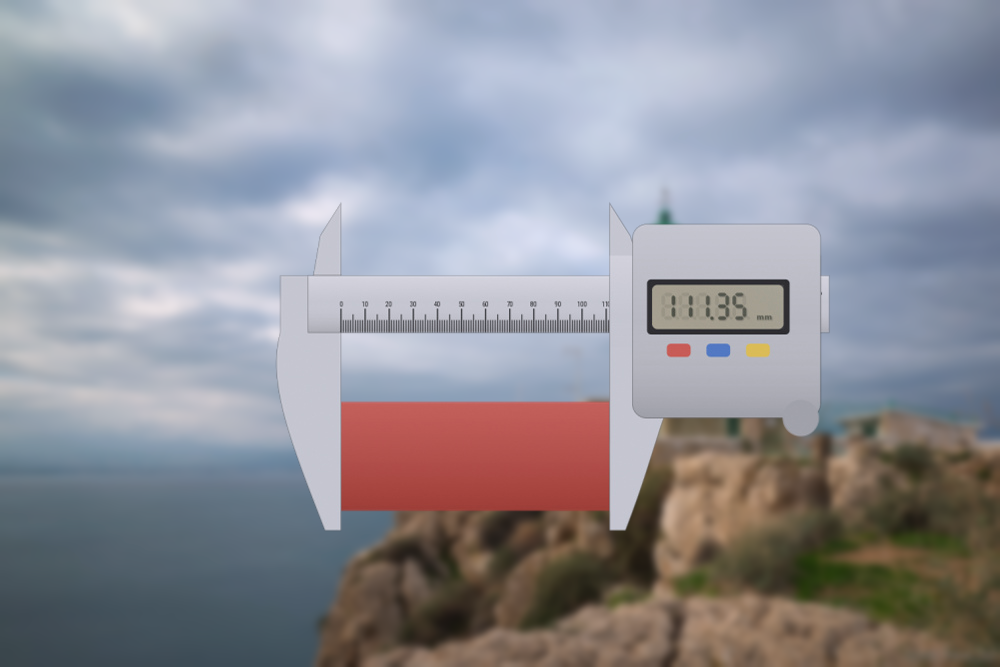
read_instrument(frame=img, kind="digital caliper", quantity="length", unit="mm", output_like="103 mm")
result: 111.35 mm
